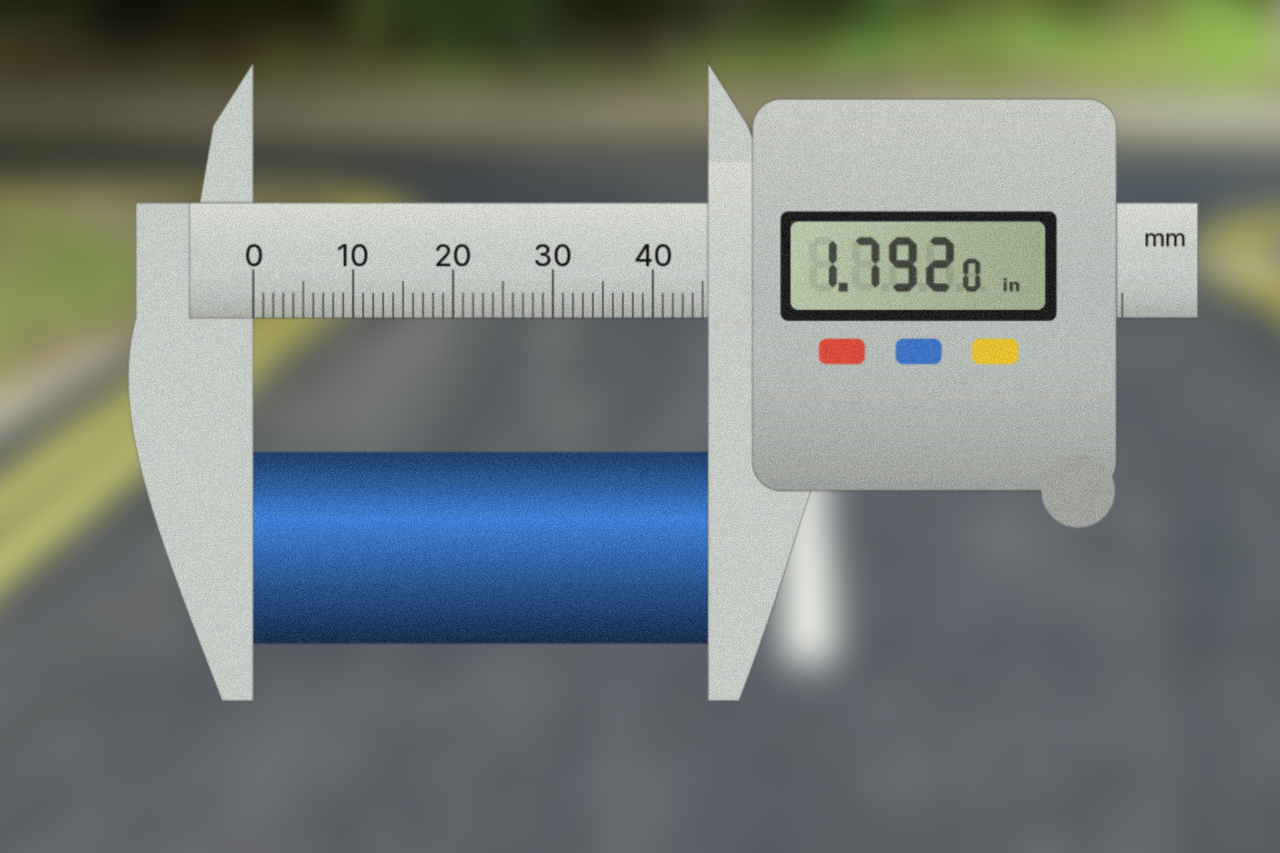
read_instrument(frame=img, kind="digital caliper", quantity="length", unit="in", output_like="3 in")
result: 1.7920 in
